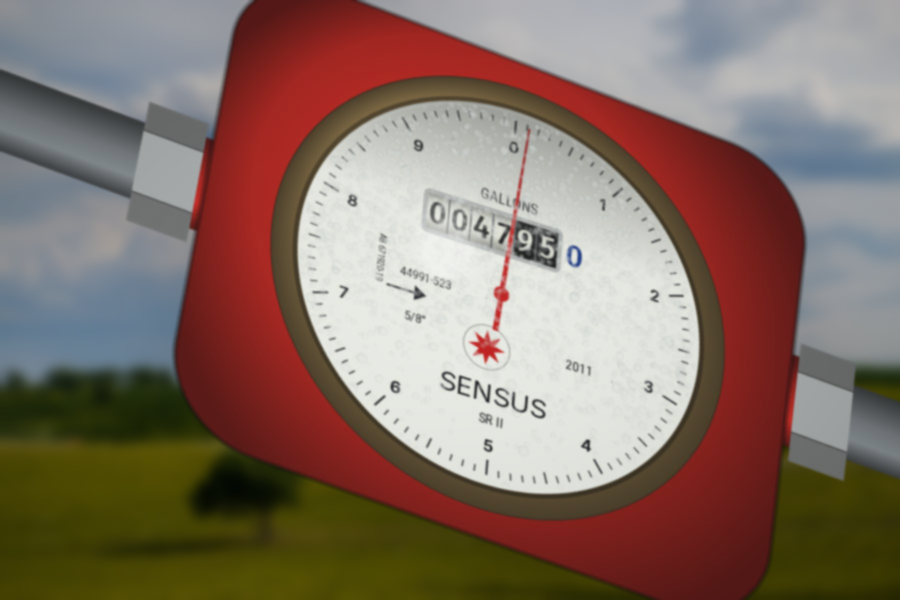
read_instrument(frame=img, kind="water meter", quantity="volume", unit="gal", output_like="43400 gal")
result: 47950.1 gal
